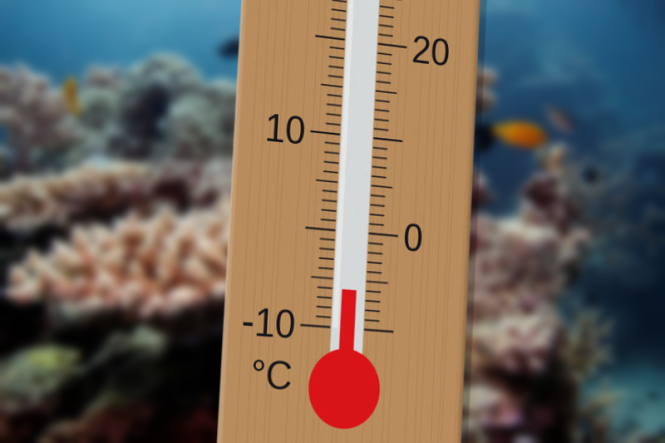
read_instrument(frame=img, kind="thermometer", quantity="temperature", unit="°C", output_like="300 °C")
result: -6 °C
